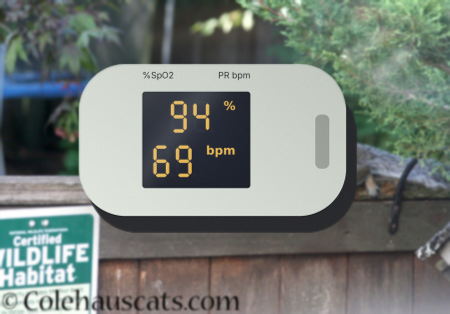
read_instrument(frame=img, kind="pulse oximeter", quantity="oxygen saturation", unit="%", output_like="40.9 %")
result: 94 %
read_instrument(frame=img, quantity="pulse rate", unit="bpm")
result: 69 bpm
